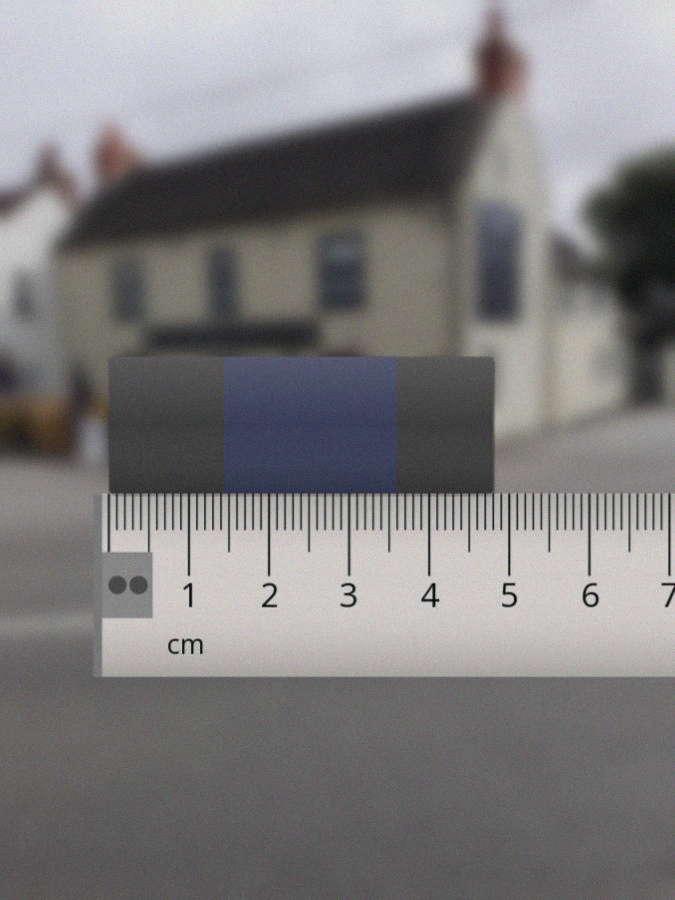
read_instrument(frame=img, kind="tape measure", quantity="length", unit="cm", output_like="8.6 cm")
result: 4.8 cm
